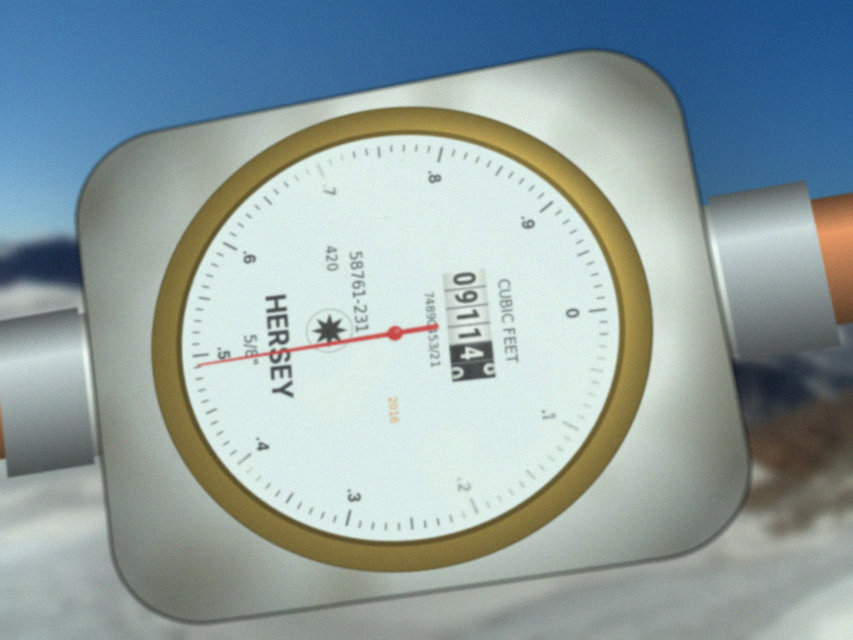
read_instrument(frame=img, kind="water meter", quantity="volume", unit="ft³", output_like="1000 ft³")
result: 91148.49 ft³
